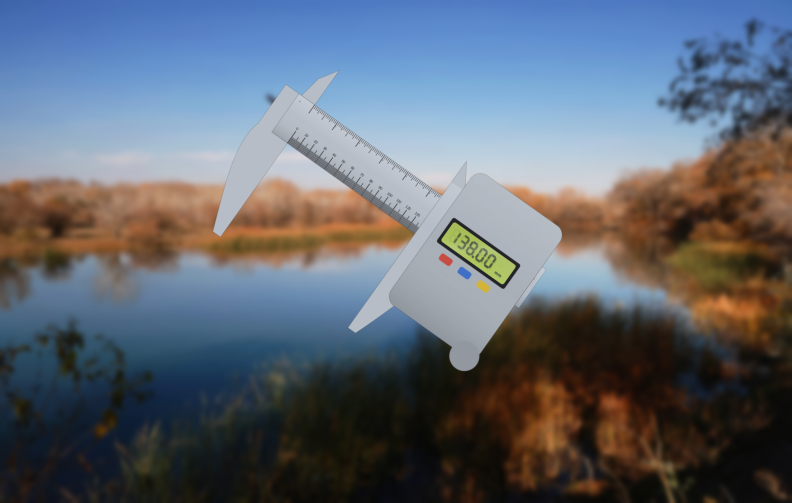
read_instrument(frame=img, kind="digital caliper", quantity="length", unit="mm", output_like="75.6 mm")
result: 138.00 mm
